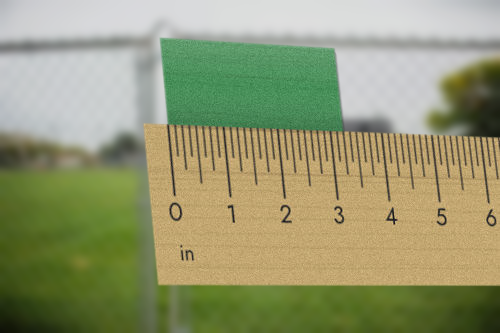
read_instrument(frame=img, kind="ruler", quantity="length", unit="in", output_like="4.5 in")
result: 3.25 in
